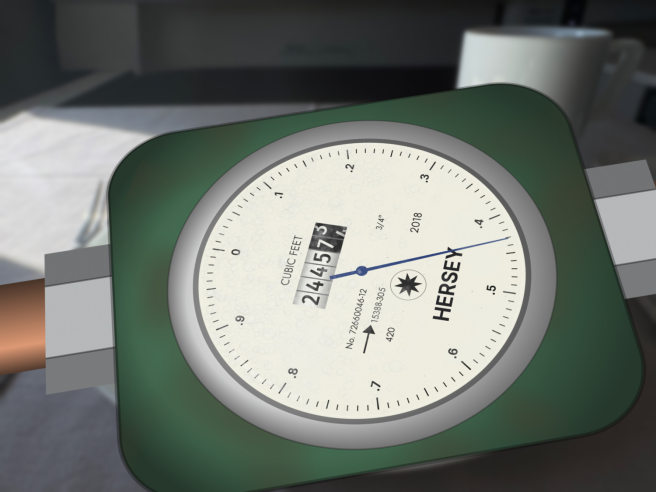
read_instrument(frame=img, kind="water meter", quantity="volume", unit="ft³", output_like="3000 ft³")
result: 244573.43 ft³
